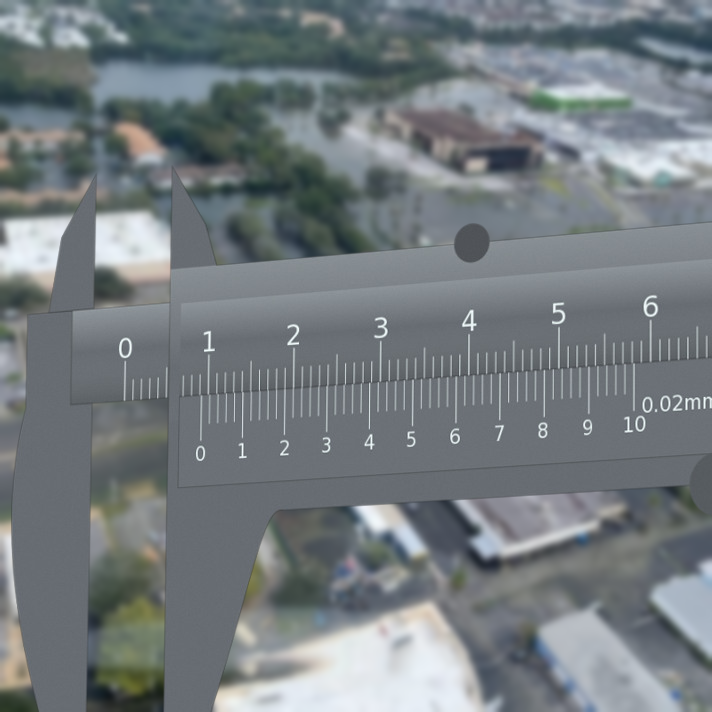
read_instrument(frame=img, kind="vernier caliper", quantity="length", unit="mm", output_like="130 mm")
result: 9.2 mm
